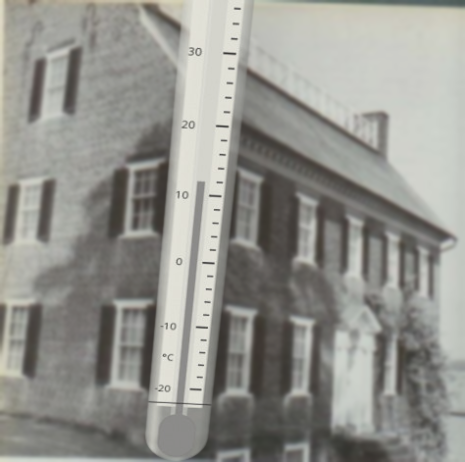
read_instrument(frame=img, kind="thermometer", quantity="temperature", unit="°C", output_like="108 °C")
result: 12 °C
